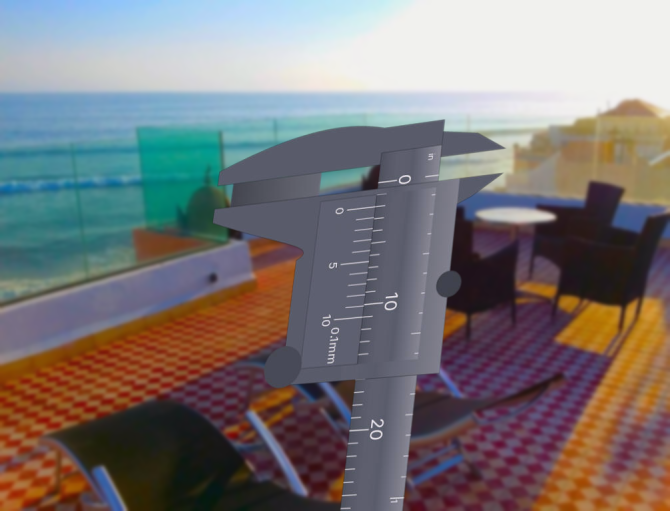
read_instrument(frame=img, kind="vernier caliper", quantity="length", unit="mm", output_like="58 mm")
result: 2.0 mm
